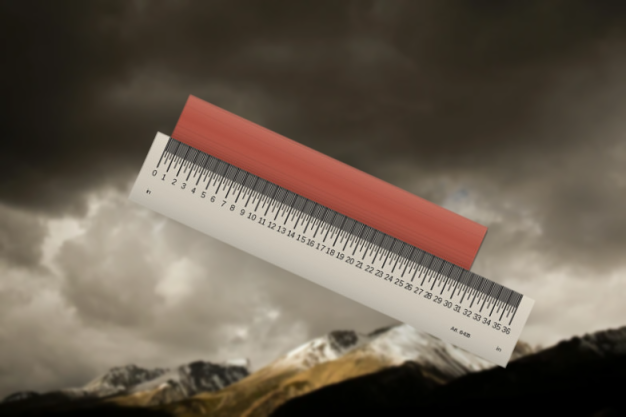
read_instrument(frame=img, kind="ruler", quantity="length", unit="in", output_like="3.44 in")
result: 30.5 in
